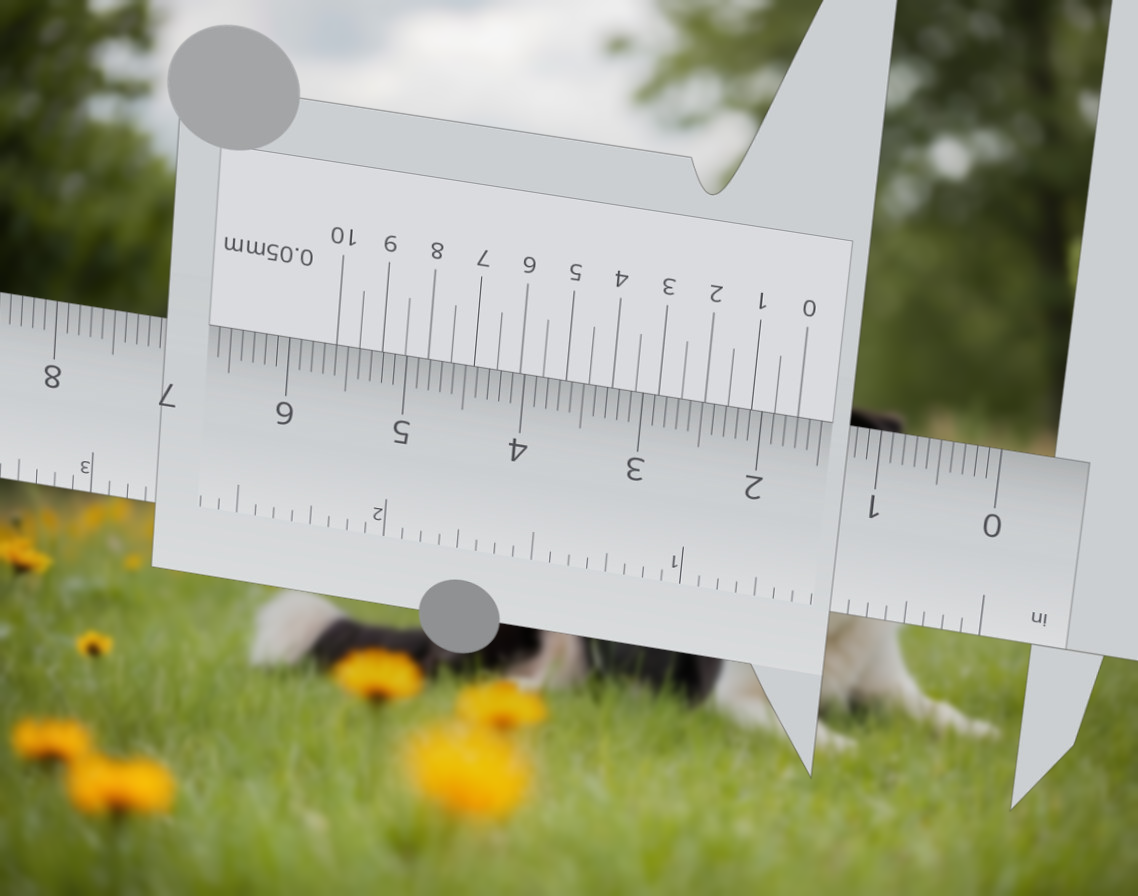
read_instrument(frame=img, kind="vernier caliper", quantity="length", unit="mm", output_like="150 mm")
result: 17.0 mm
